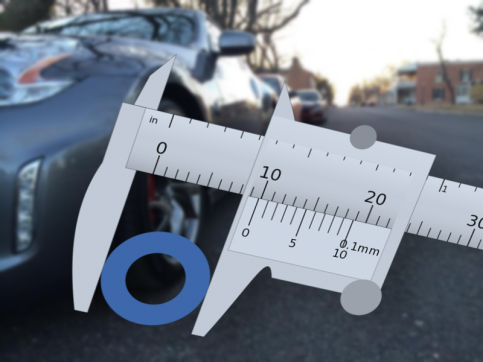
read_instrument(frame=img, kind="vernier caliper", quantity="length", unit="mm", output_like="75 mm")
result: 9.8 mm
